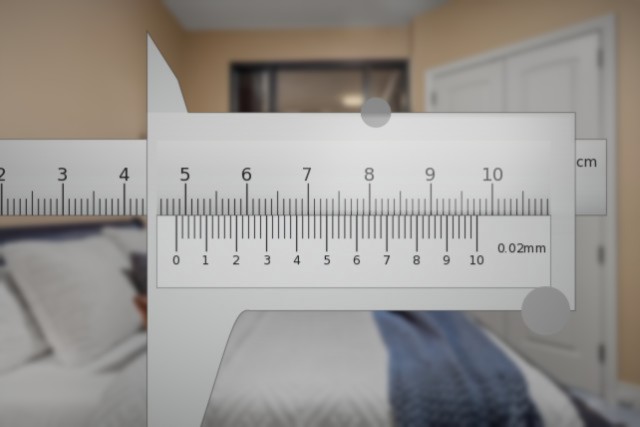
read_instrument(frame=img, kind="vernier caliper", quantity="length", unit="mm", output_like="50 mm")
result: 48.5 mm
